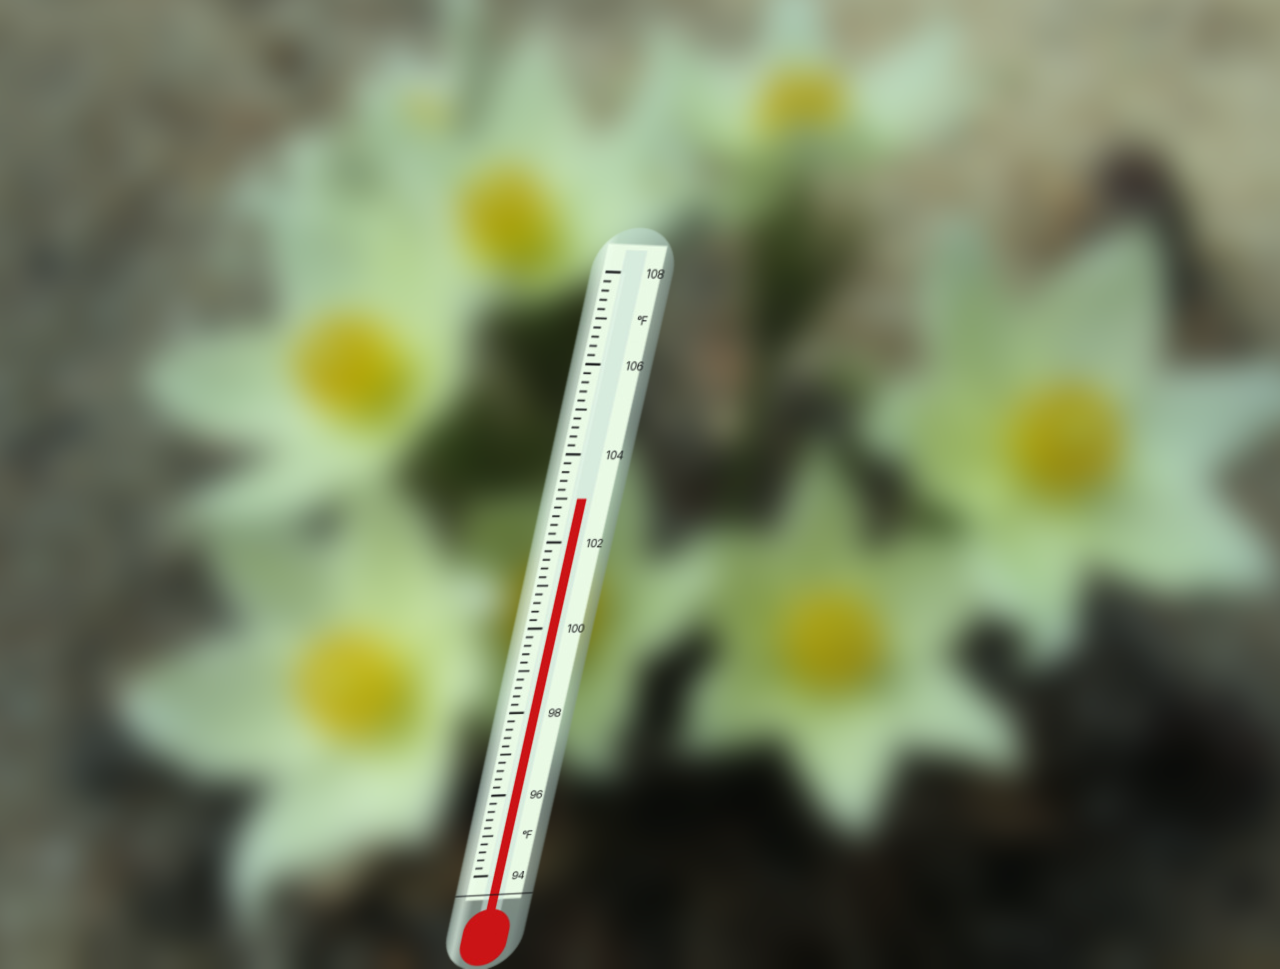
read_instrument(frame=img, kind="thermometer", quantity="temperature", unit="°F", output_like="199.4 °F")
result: 103 °F
